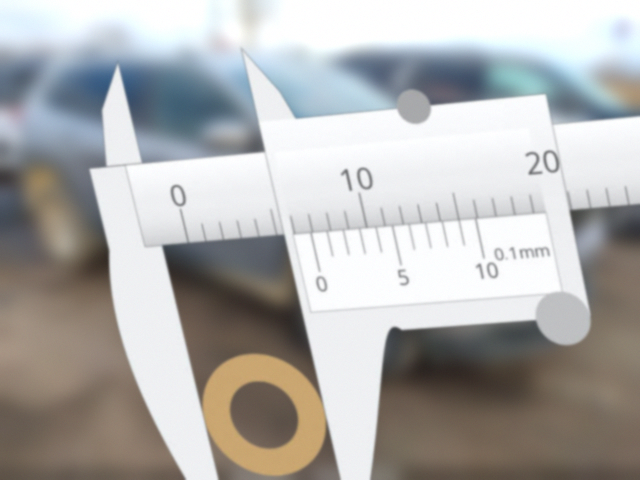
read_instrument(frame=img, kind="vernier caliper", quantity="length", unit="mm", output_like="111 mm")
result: 6.9 mm
